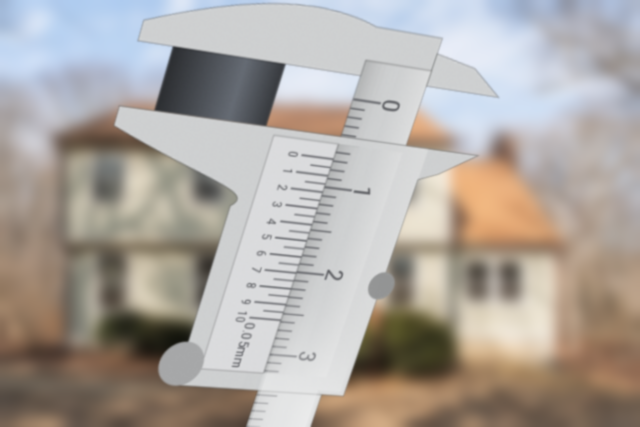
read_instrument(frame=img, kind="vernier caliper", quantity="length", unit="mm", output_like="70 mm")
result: 6.8 mm
